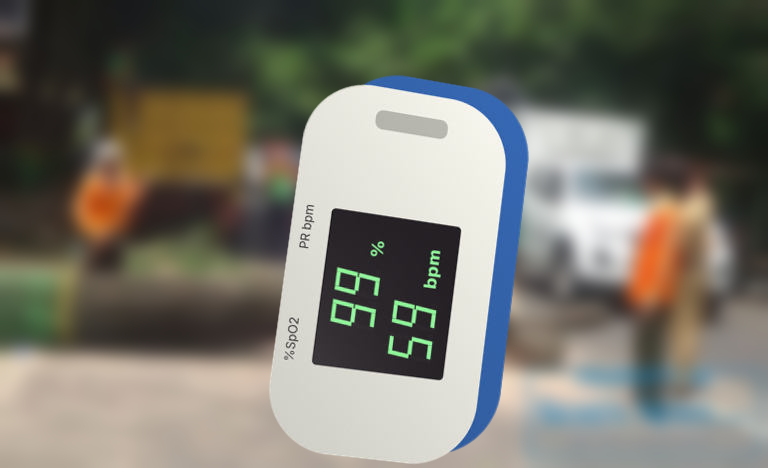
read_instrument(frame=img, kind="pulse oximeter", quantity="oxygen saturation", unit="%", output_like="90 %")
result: 99 %
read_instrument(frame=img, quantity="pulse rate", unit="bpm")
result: 59 bpm
